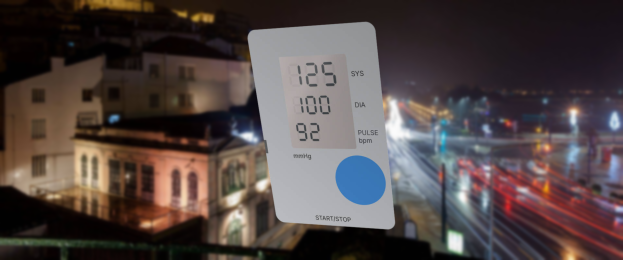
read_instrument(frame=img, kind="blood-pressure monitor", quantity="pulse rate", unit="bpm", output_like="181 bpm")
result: 92 bpm
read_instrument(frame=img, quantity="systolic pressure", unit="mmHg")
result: 125 mmHg
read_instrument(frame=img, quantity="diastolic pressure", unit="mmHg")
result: 100 mmHg
